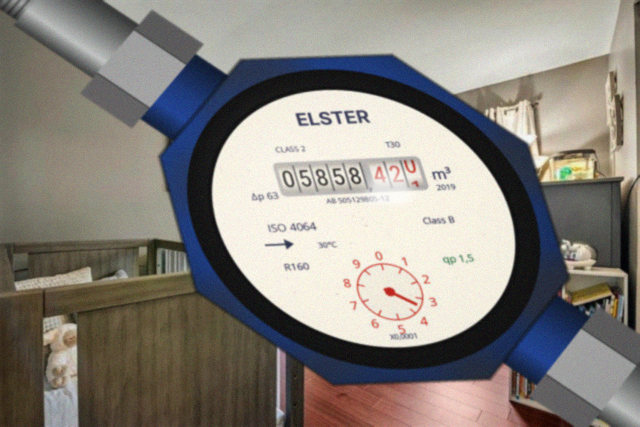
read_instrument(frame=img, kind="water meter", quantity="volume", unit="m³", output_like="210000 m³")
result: 5858.4203 m³
